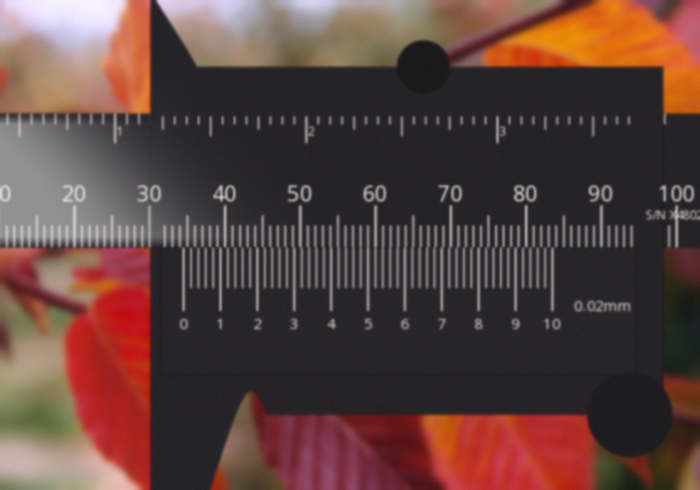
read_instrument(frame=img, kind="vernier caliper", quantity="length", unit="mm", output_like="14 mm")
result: 34.5 mm
